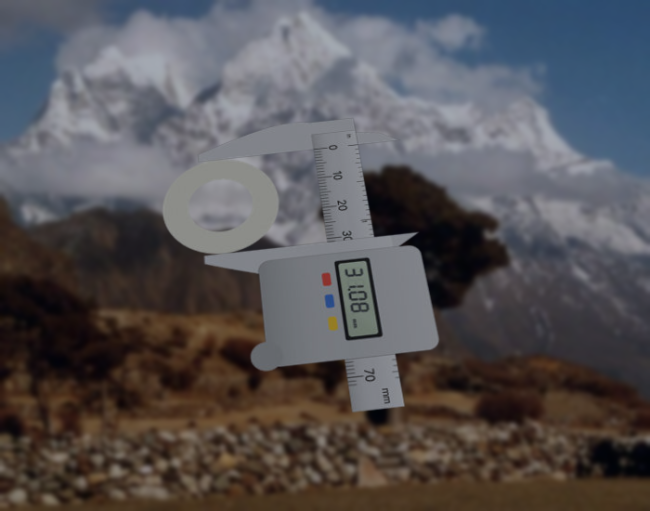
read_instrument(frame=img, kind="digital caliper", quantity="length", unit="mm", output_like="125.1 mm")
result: 31.08 mm
